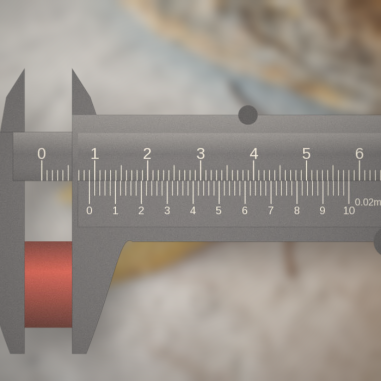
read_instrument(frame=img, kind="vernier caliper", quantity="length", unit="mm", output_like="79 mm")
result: 9.0 mm
